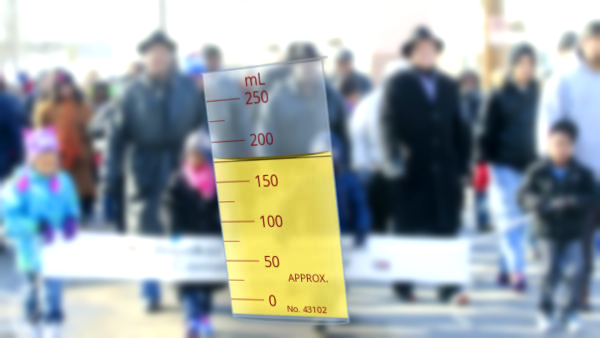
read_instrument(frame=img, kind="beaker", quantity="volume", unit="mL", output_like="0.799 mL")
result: 175 mL
